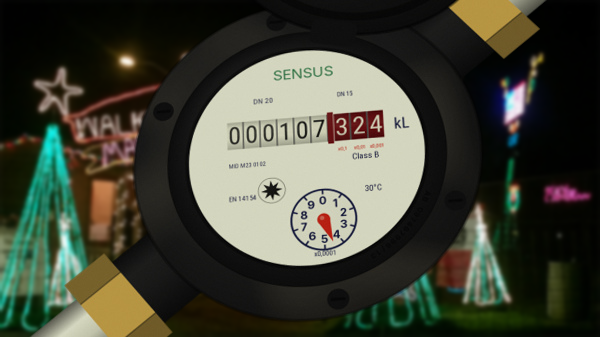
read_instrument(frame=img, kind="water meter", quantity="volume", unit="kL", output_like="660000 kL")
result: 107.3244 kL
